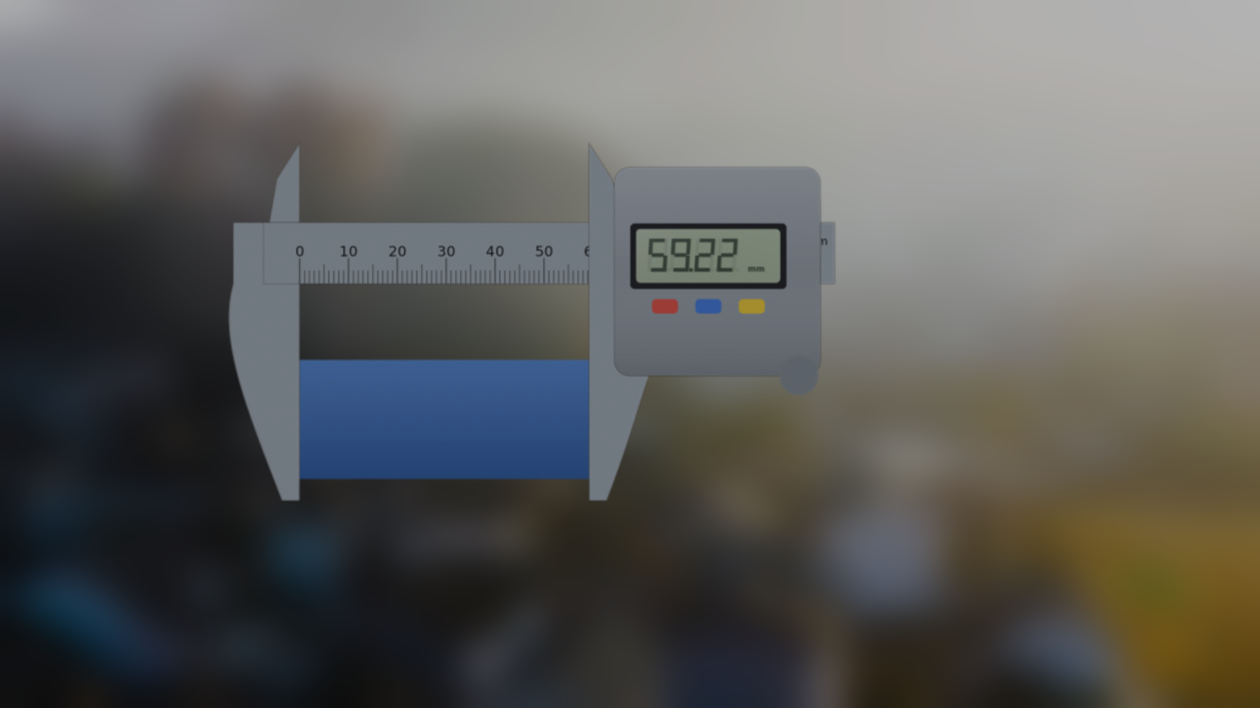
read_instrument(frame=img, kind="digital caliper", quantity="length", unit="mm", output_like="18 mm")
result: 59.22 mm
